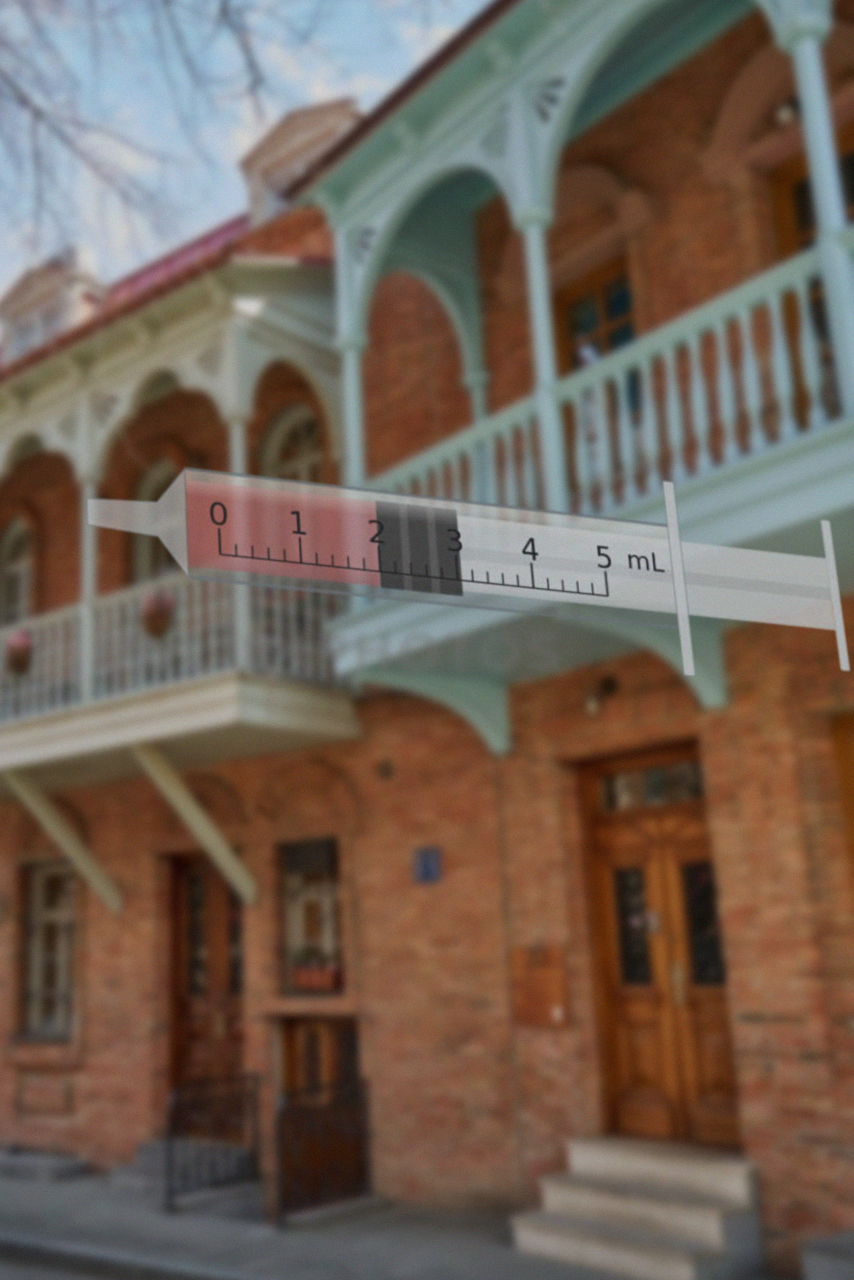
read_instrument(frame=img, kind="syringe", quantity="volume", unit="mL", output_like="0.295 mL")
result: 2 mL
